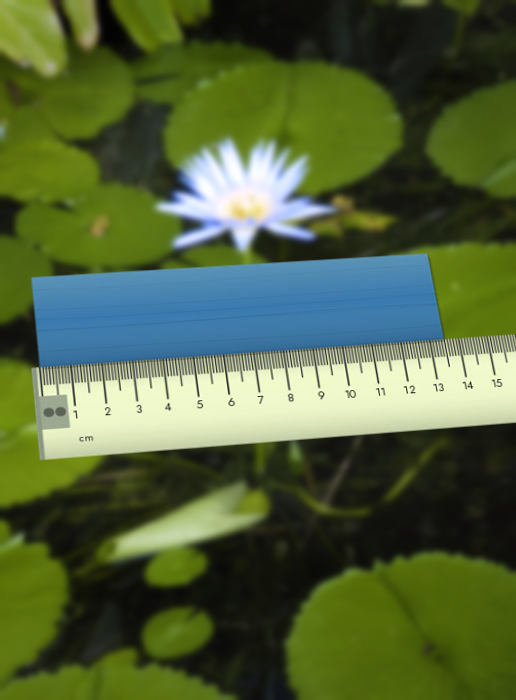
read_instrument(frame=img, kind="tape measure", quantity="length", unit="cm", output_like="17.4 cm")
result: 13.5 cm
